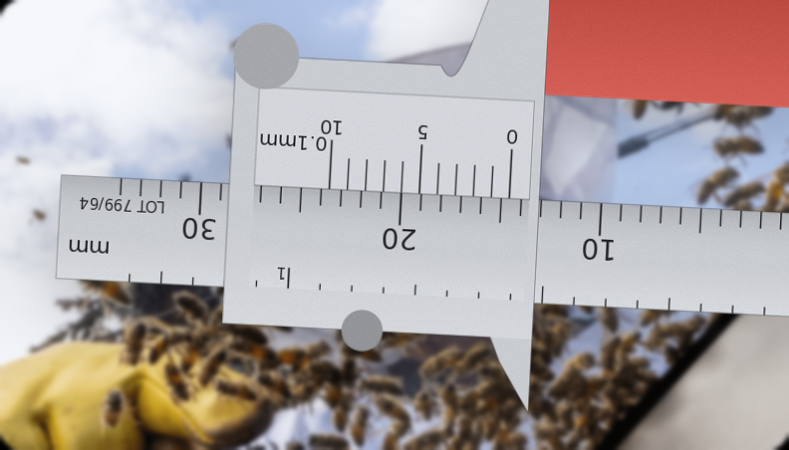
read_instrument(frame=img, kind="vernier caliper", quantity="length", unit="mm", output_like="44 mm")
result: 14.6 mm
